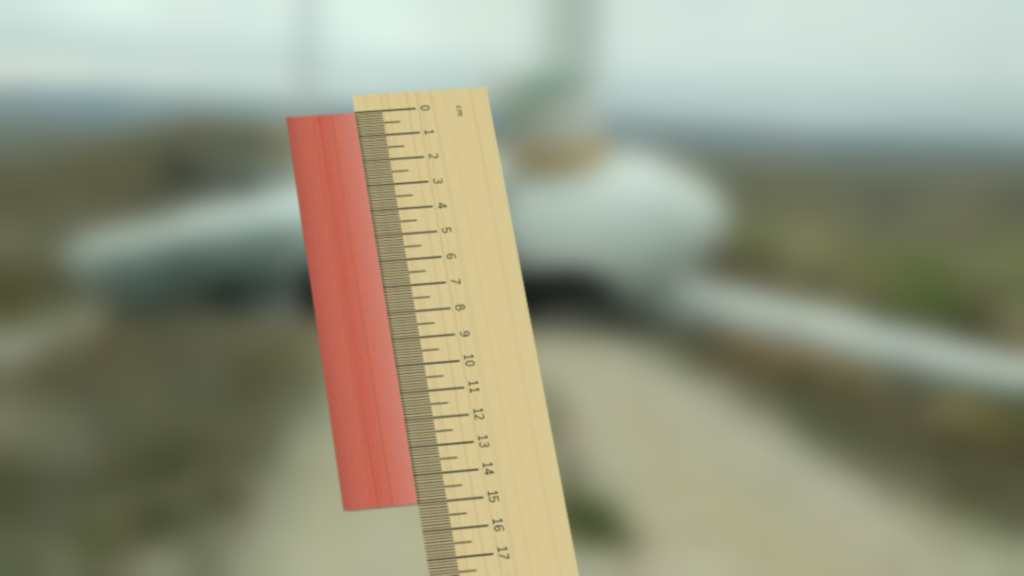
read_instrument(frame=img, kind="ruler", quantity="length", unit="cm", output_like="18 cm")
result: 15 cm
